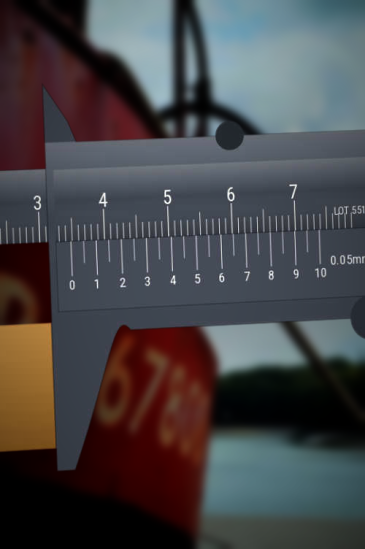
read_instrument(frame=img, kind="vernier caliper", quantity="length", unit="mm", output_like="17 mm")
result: 34.8 mm
